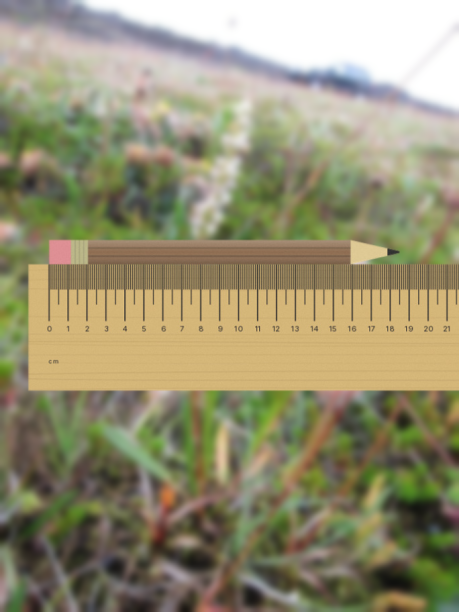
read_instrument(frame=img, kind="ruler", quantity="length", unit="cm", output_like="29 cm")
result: 18.5 cm
